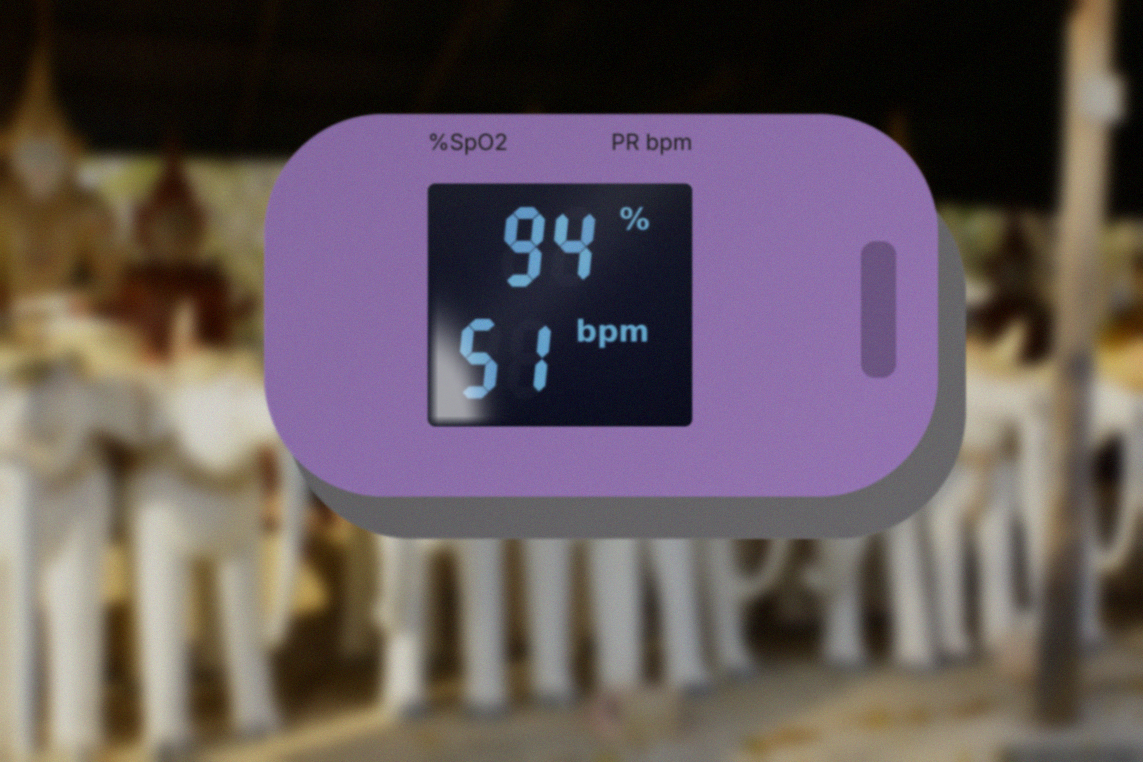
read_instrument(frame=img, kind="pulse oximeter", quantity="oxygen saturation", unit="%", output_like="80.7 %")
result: 94 %
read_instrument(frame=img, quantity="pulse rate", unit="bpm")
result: 51 bpm
